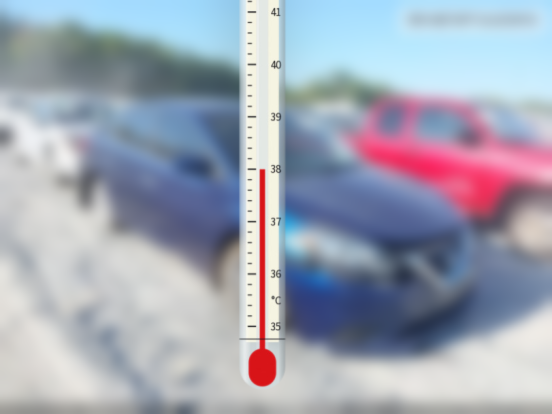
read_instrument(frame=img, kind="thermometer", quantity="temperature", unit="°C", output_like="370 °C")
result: 38 °C
